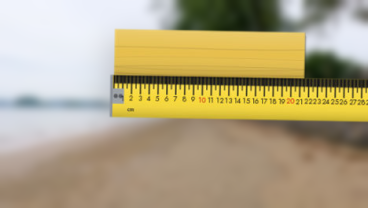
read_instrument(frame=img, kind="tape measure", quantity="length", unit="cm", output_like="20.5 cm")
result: 21.5 cm
